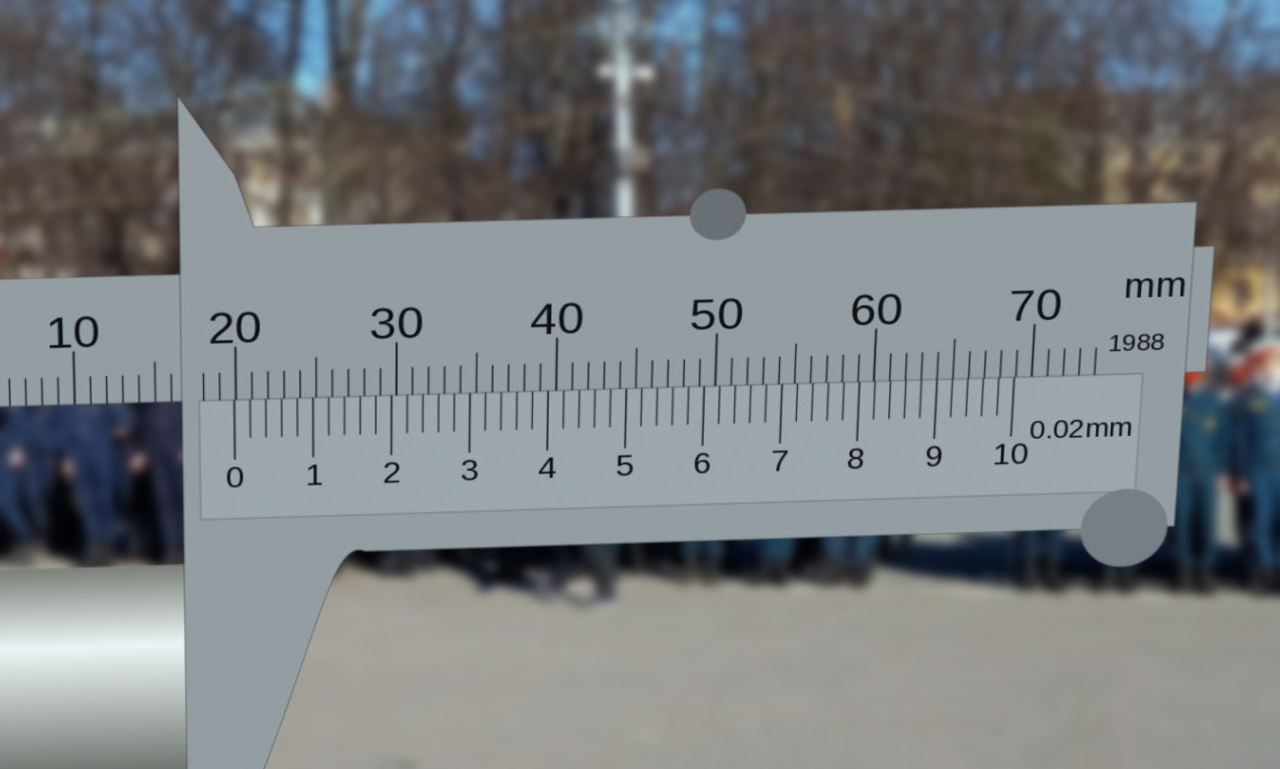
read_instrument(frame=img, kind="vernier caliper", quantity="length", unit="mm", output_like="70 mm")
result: 19.9 mm
